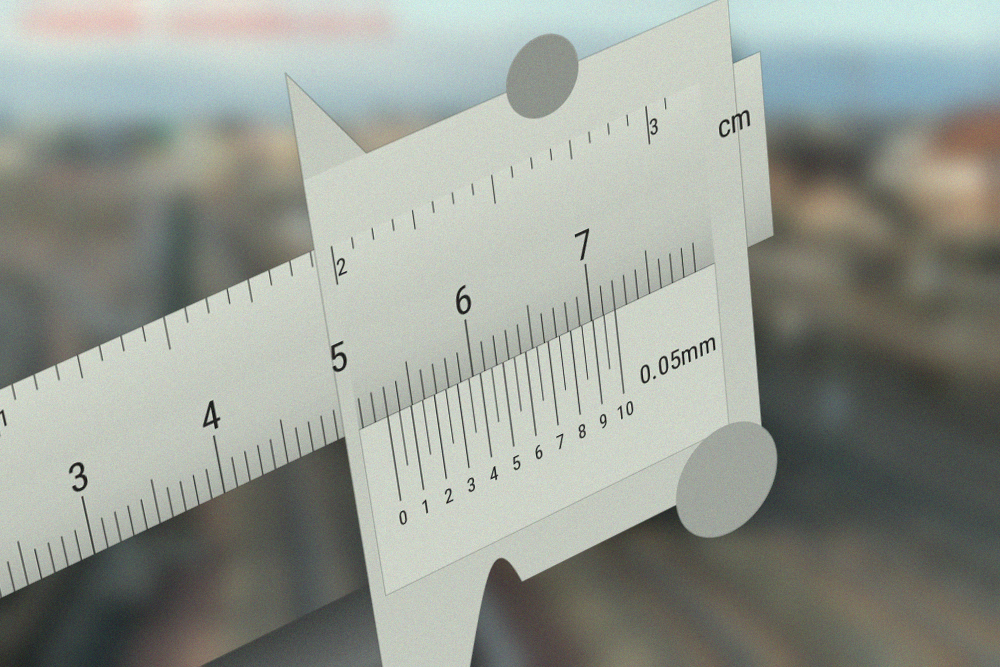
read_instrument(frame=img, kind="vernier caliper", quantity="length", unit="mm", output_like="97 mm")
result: 53.0 mm
